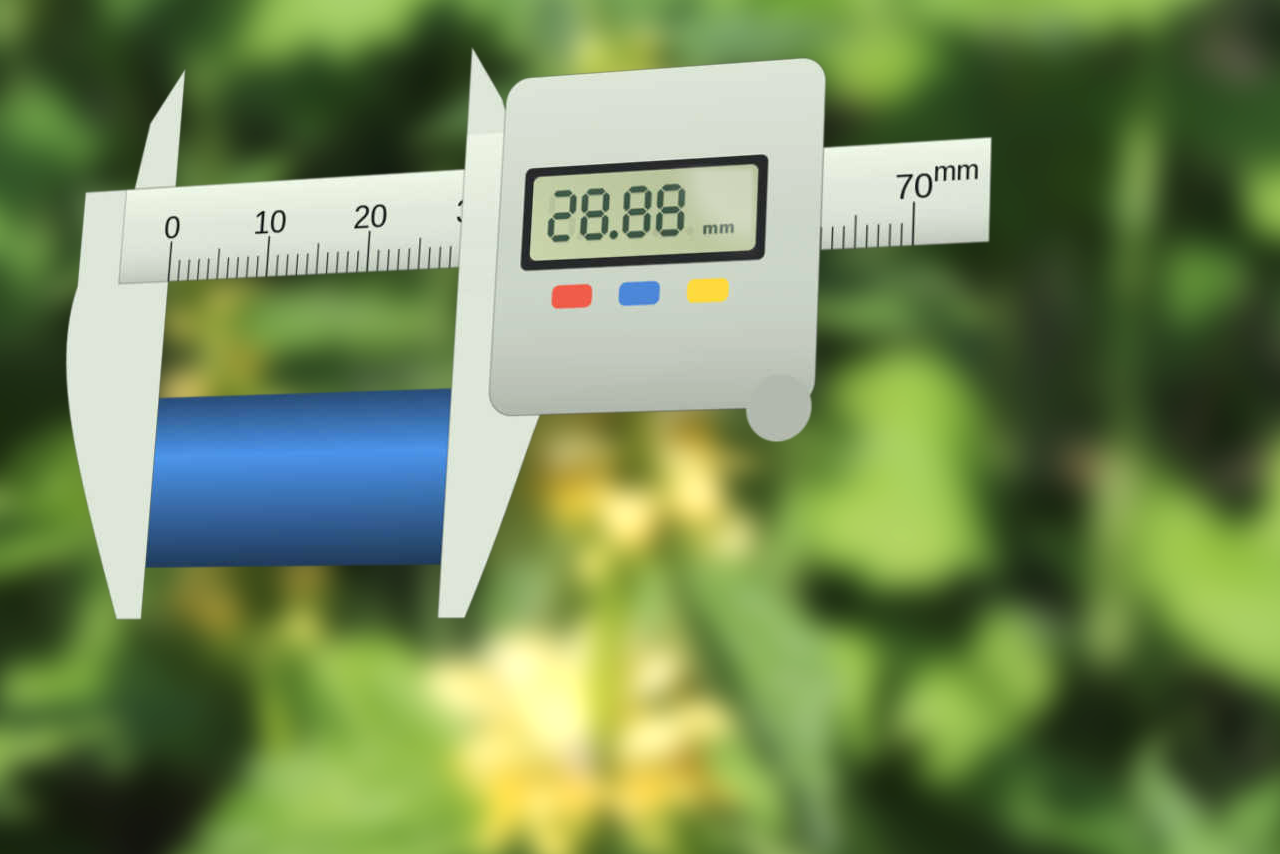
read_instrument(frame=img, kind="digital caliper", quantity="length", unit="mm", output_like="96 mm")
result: 28.88 mm
